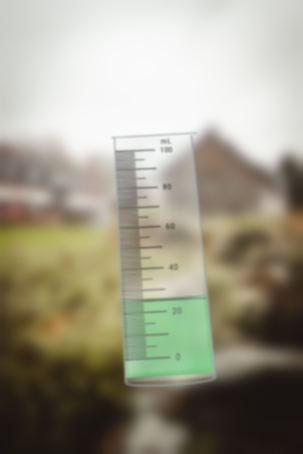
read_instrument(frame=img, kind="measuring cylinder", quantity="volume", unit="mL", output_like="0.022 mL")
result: 25 mL
